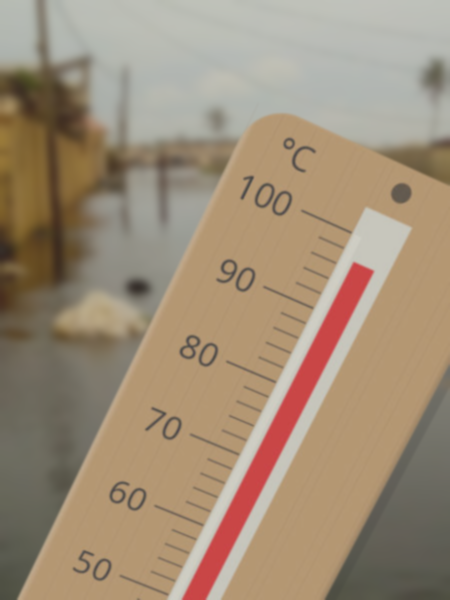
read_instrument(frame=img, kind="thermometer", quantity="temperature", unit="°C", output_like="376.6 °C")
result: 97 °C
